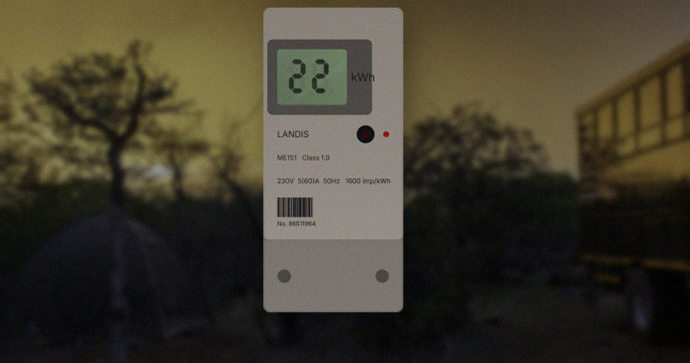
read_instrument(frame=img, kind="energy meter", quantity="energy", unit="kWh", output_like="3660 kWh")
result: 22 kWh
